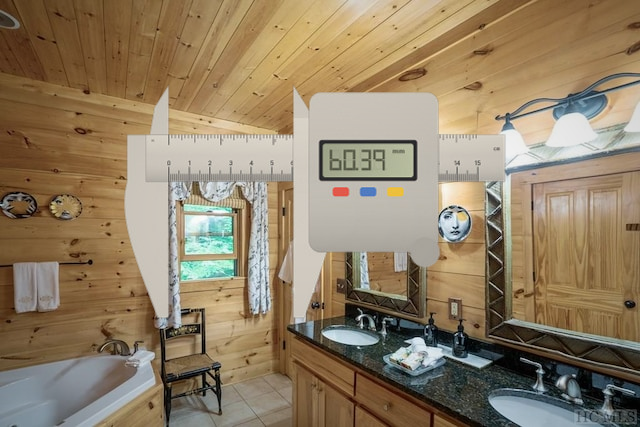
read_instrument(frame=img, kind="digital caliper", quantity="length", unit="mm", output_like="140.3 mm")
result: 60.39 mm
